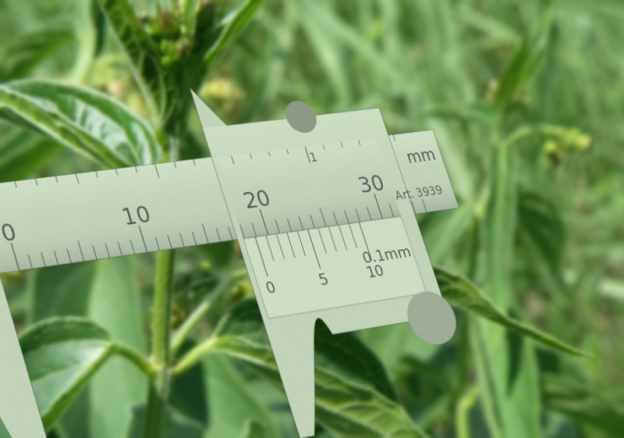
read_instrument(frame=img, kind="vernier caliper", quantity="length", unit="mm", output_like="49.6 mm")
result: 18.9 mm
